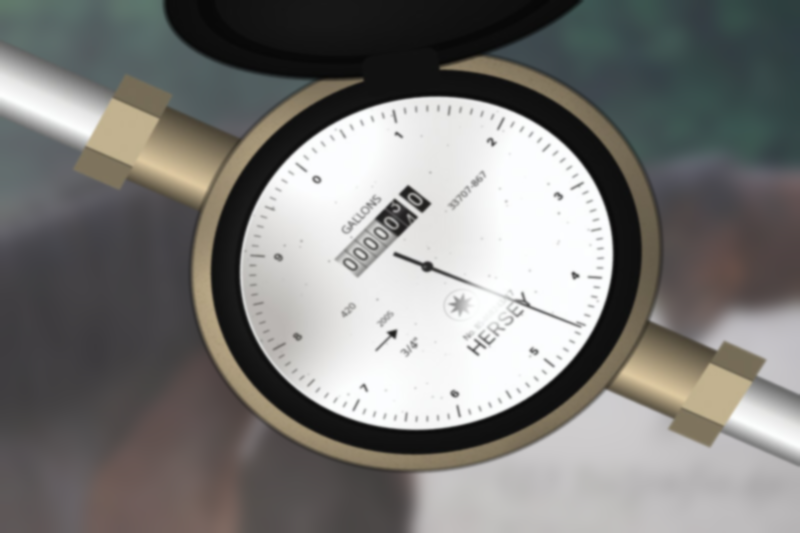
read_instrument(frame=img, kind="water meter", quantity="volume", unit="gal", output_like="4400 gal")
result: 34.5 gal
